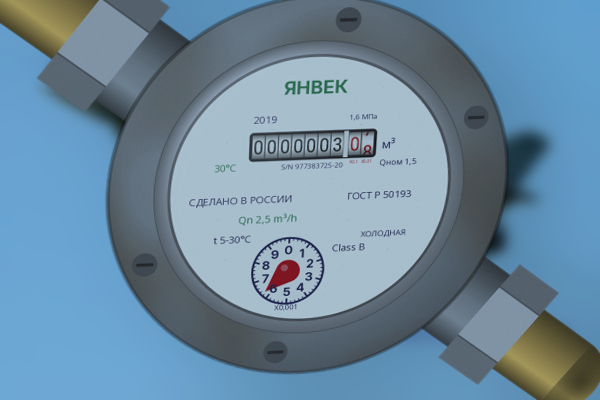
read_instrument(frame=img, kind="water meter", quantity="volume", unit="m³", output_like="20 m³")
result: 3.076 m³
